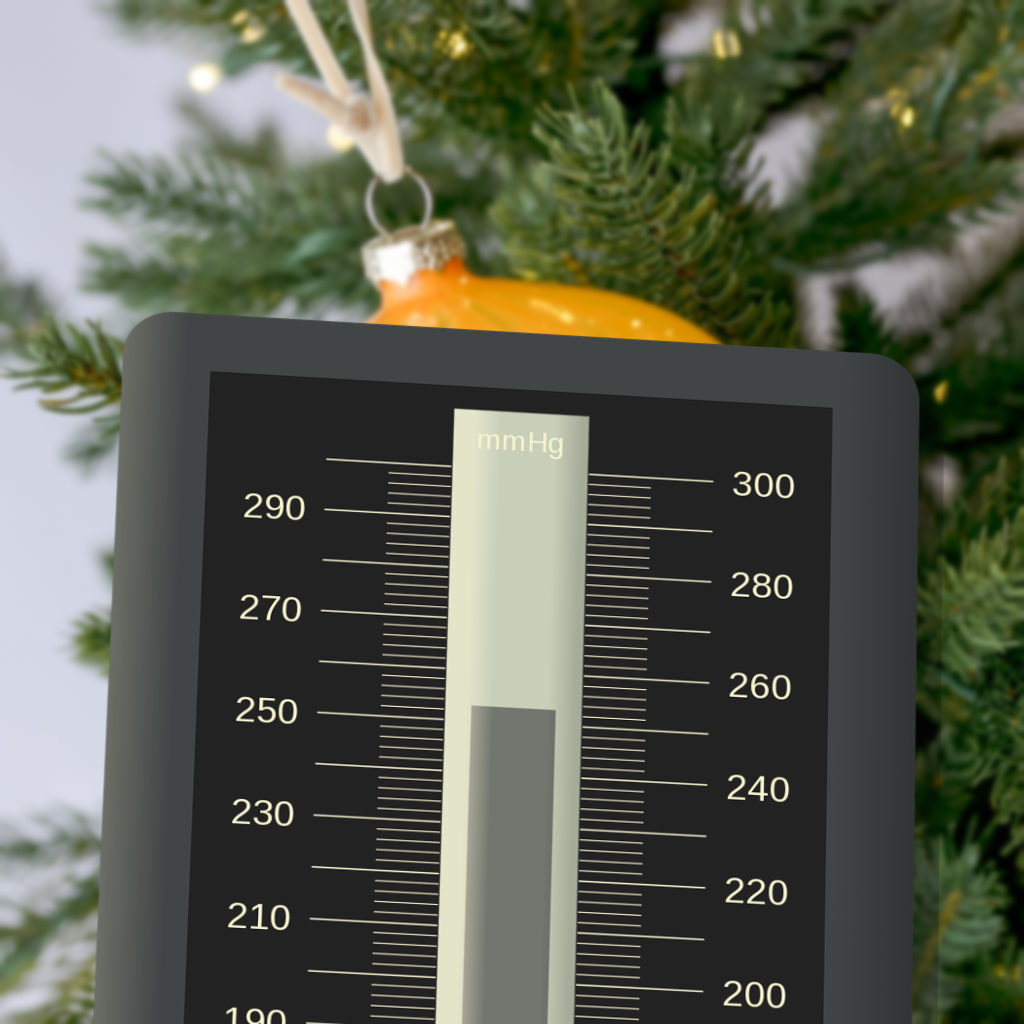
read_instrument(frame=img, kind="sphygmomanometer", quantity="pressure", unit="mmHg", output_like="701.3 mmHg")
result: 253 mmHg
